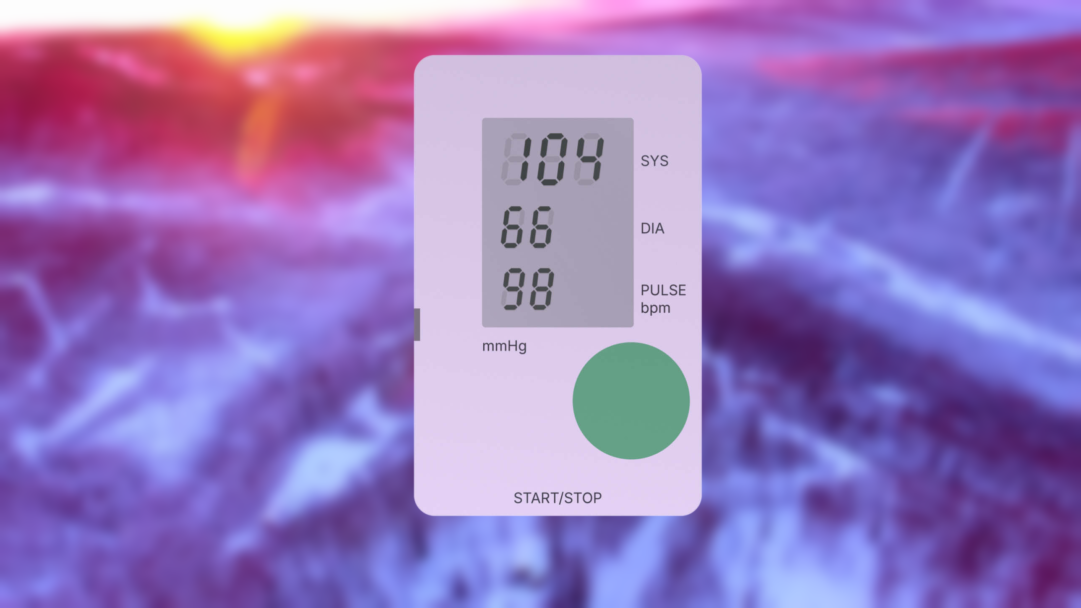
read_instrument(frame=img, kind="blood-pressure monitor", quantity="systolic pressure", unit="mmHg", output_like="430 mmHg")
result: 104 mmHg
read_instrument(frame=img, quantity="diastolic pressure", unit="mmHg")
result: 66 mmHg
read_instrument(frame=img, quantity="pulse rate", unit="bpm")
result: 98 bpm
